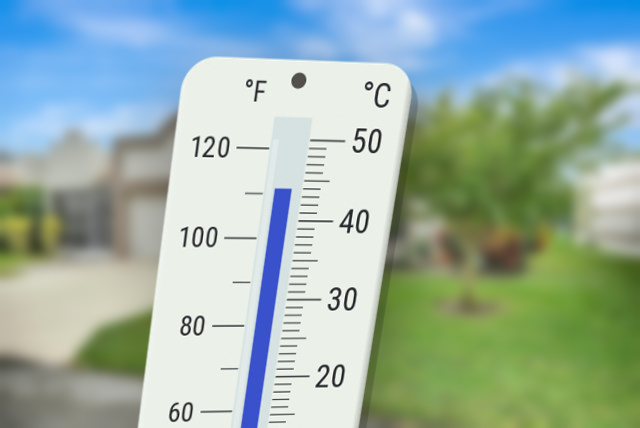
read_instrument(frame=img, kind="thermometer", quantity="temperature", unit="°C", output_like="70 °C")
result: 44 °C
